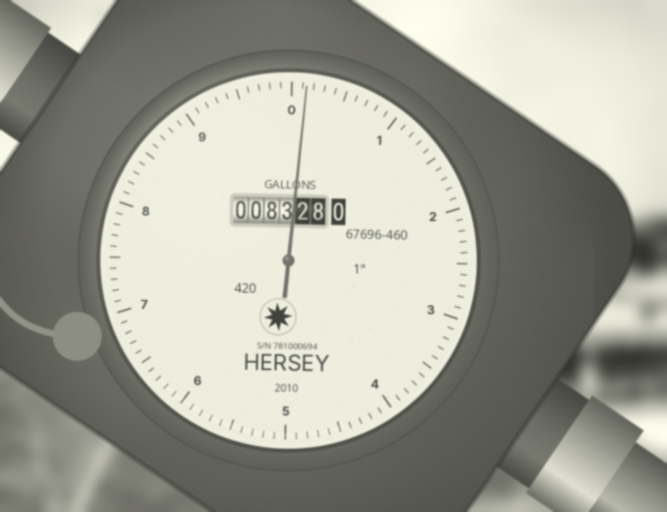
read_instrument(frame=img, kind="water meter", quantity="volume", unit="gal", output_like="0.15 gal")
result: 83280.1 gal
